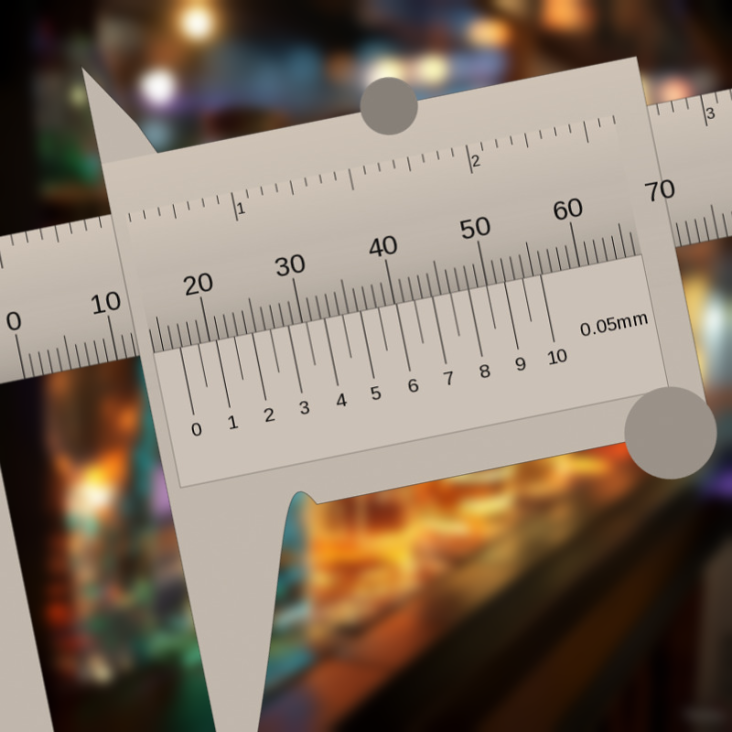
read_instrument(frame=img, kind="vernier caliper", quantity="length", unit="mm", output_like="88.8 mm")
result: 16.8 mm
